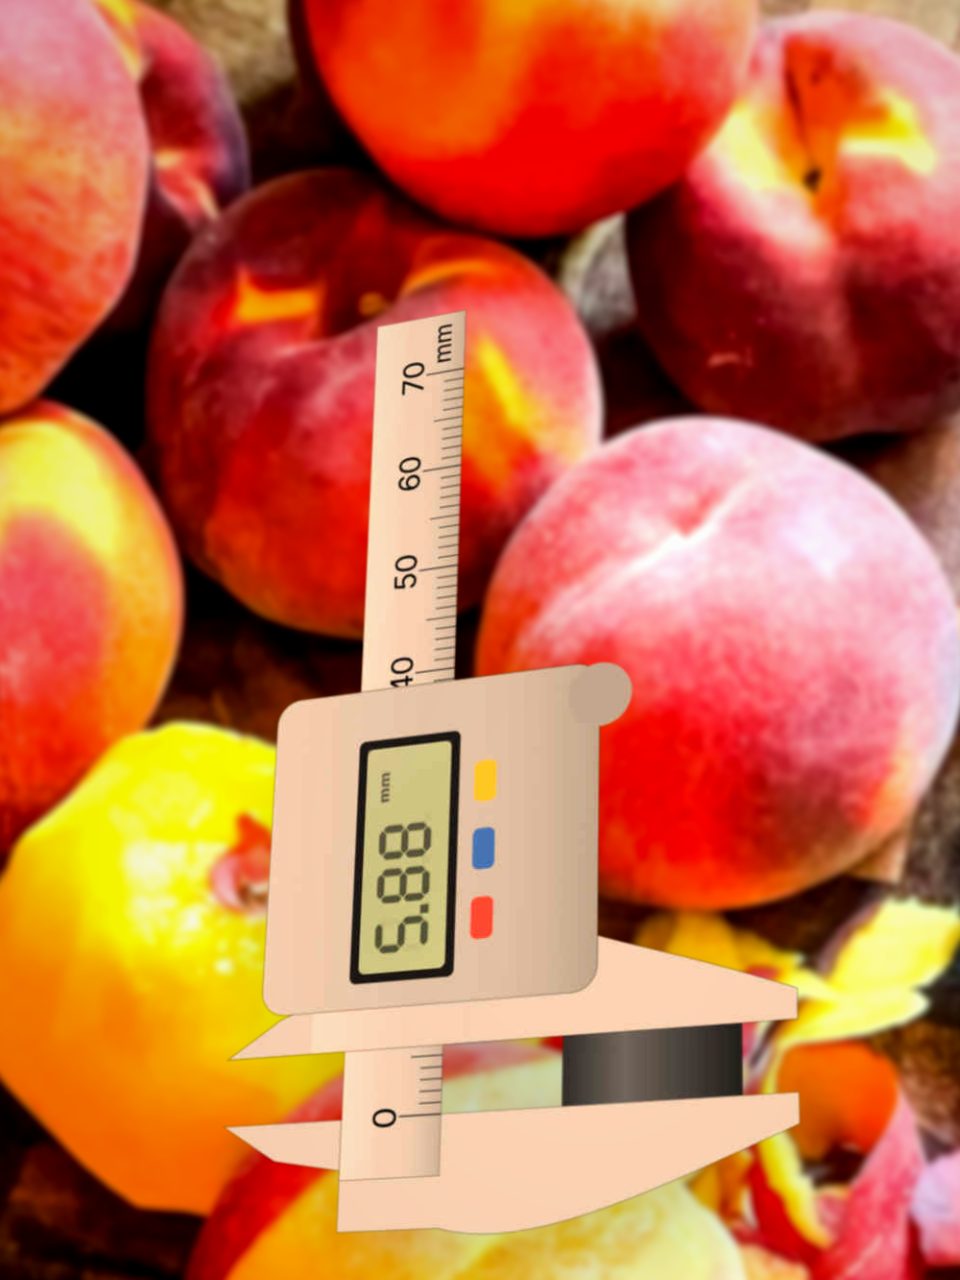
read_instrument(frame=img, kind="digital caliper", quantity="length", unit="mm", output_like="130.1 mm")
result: 5.88 mm
